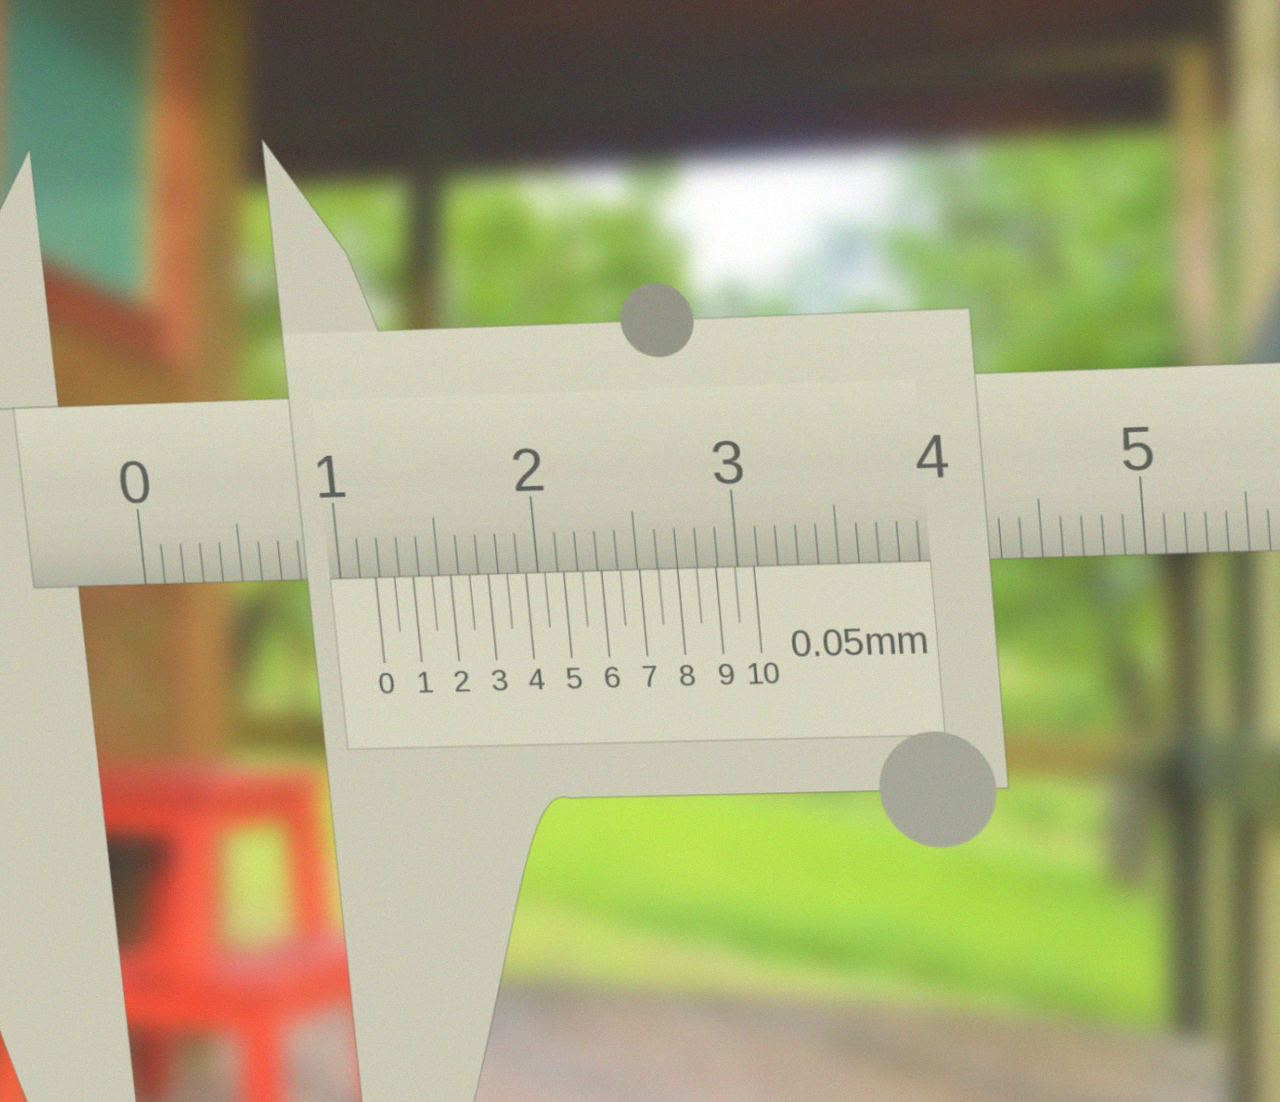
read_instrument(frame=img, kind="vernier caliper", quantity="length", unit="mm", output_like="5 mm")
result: 11.8 mm
